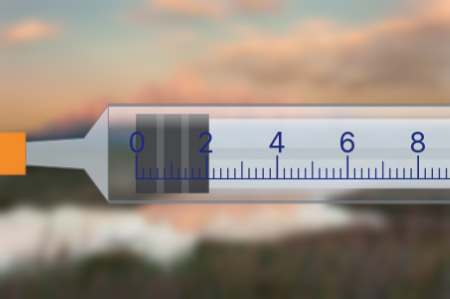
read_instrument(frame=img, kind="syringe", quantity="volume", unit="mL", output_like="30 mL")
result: 0 mL
